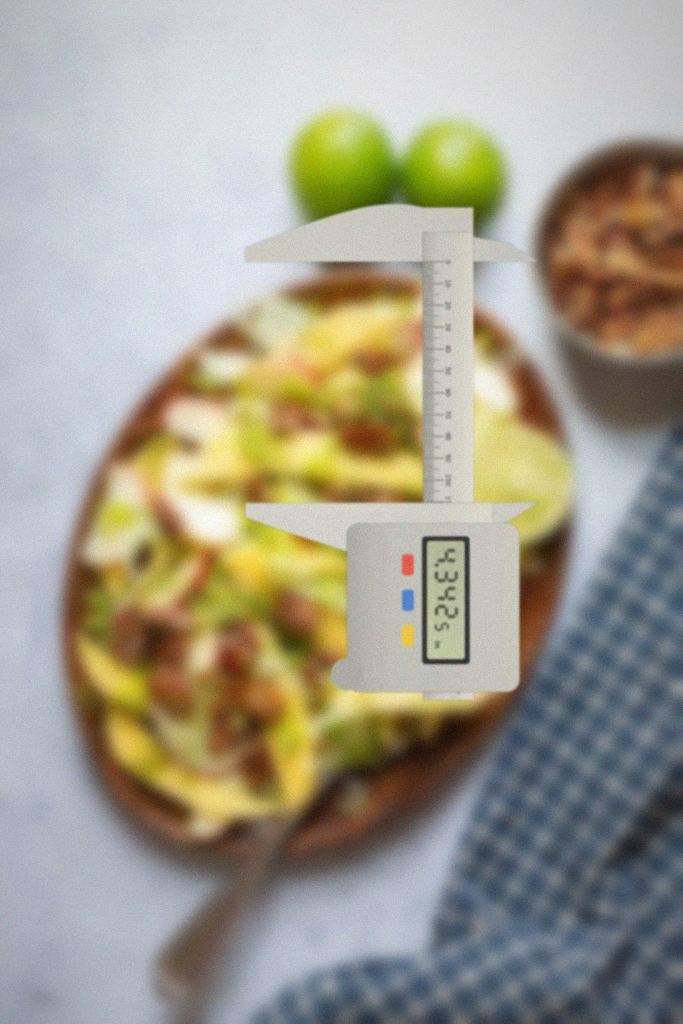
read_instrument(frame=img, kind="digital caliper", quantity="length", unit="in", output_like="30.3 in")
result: 4.3425 in
